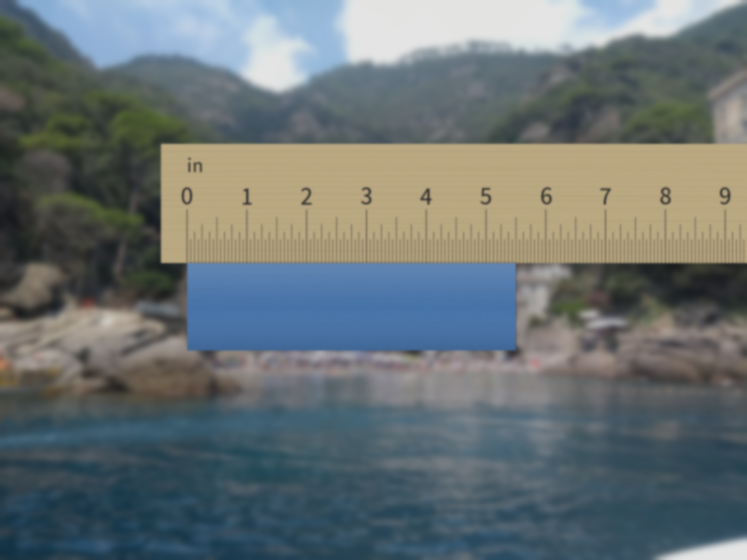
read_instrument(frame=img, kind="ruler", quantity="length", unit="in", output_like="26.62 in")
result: 5.5 in
